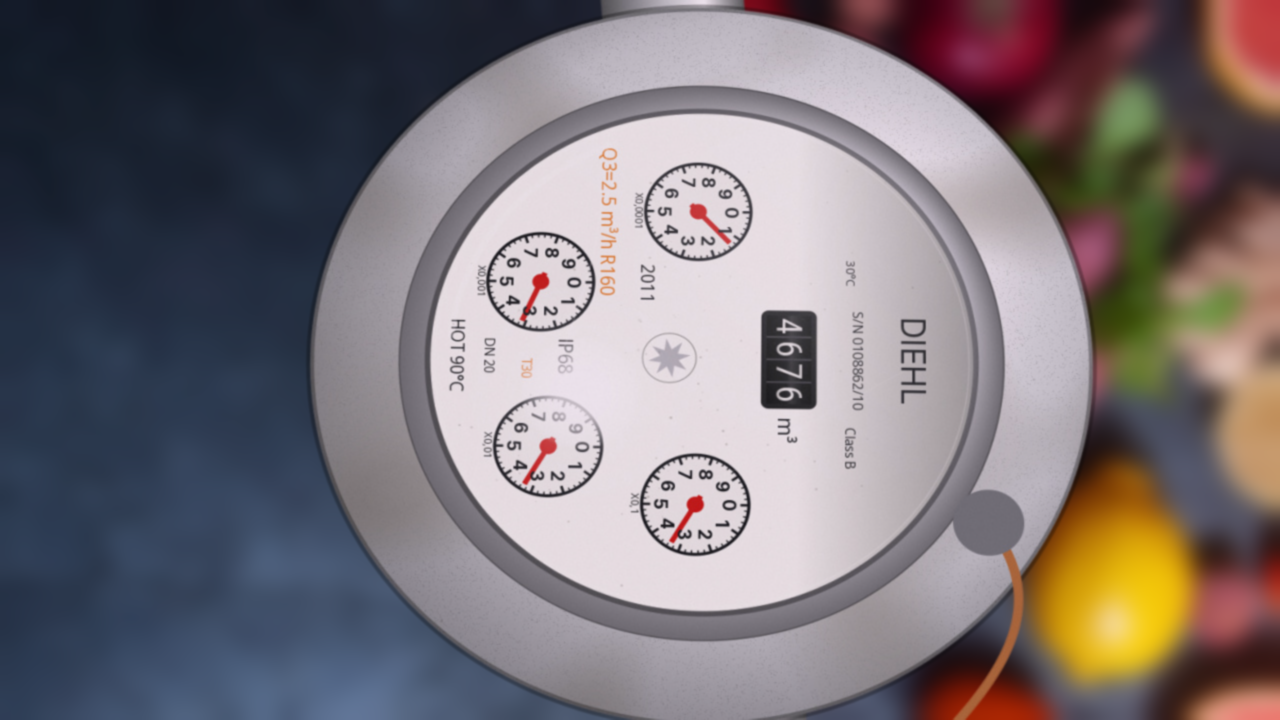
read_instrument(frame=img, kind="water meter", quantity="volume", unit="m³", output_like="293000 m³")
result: 4676.3331 m³
